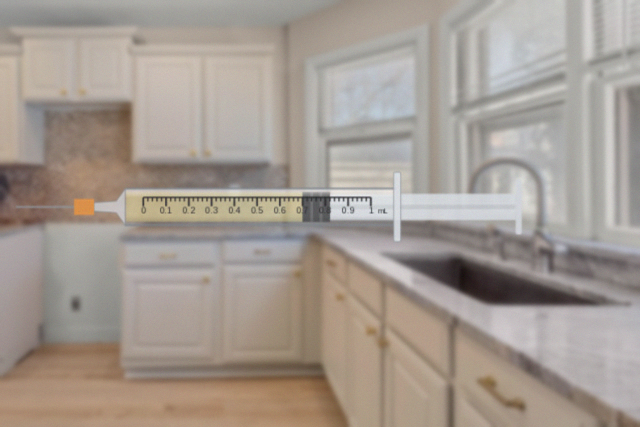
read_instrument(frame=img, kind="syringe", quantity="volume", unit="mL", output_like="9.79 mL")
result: 0.7 mL
